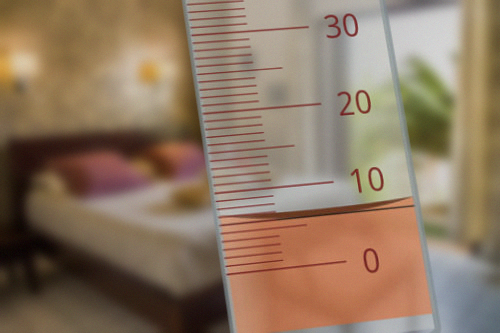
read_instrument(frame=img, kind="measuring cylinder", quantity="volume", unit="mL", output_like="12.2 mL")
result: 6 mL
